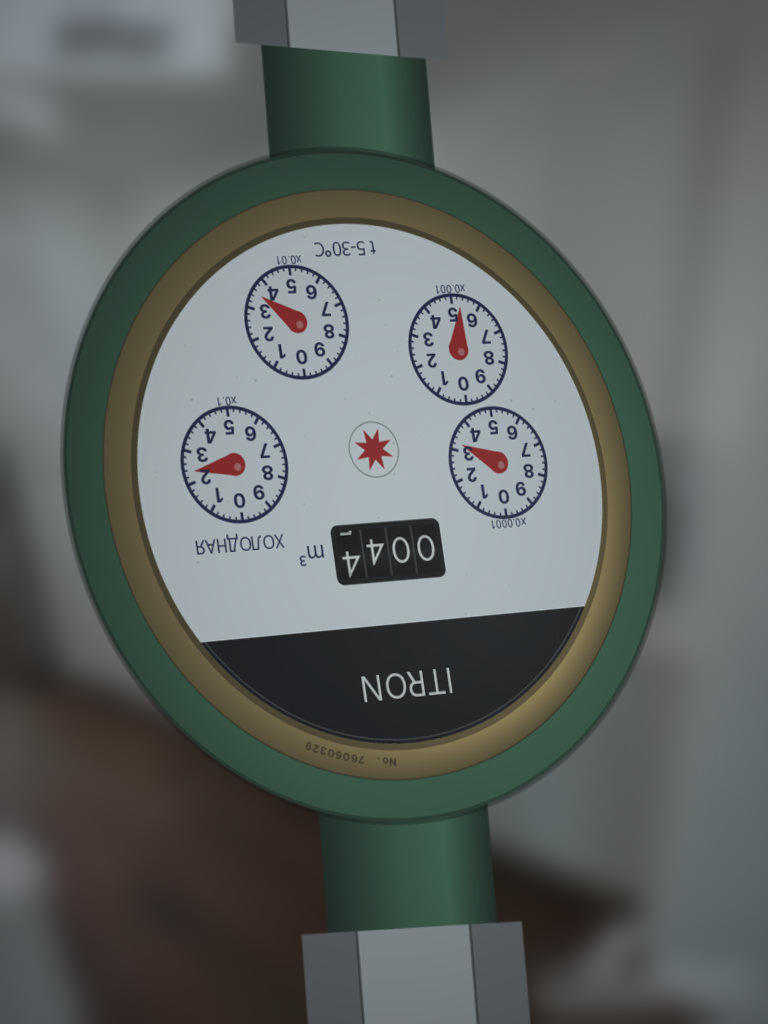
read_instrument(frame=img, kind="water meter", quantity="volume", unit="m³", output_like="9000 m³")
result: 44.2353 m³
